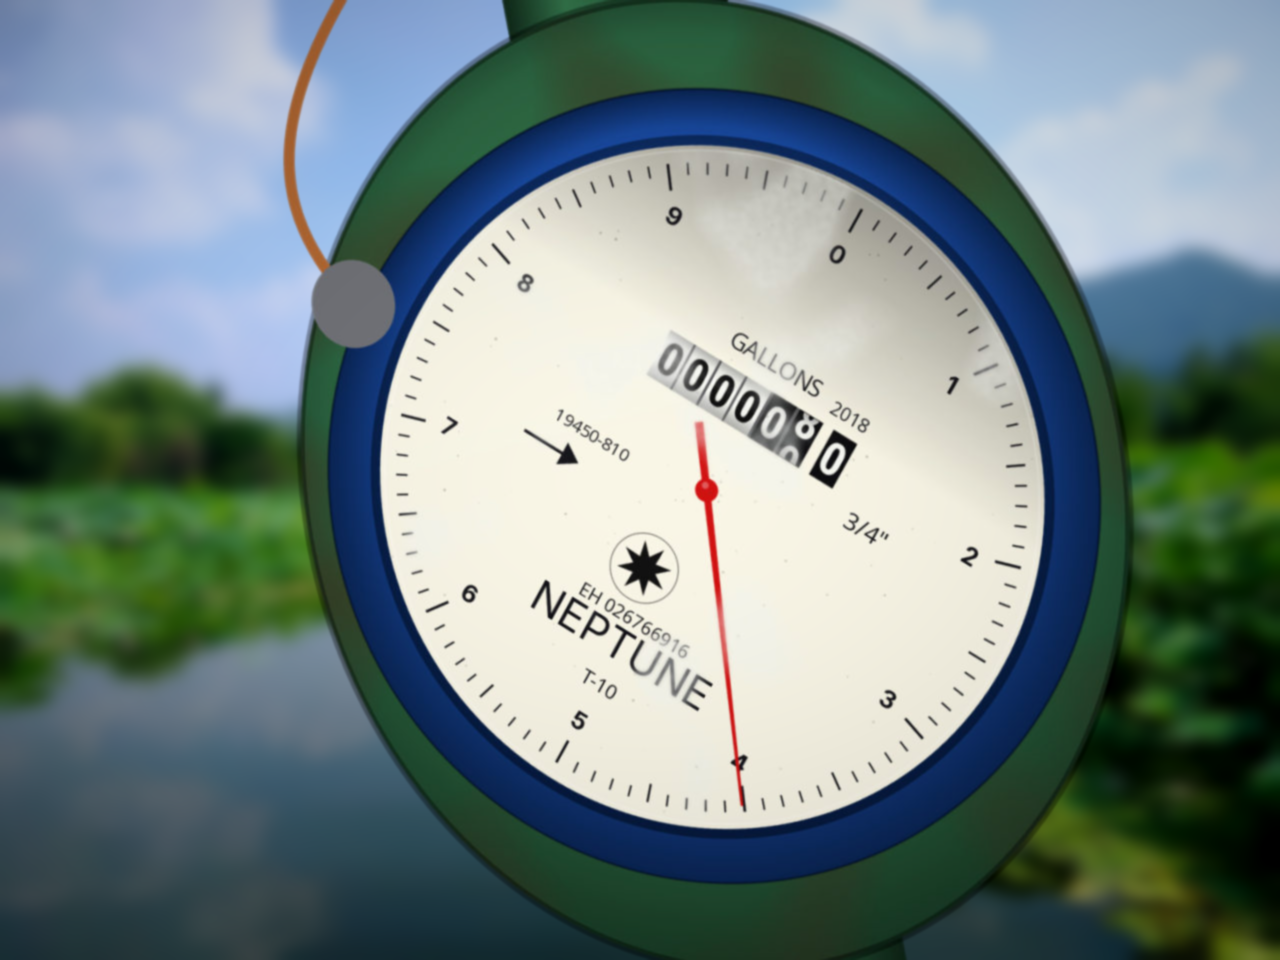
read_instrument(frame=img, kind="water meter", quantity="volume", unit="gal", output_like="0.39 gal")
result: 84.0 gal
